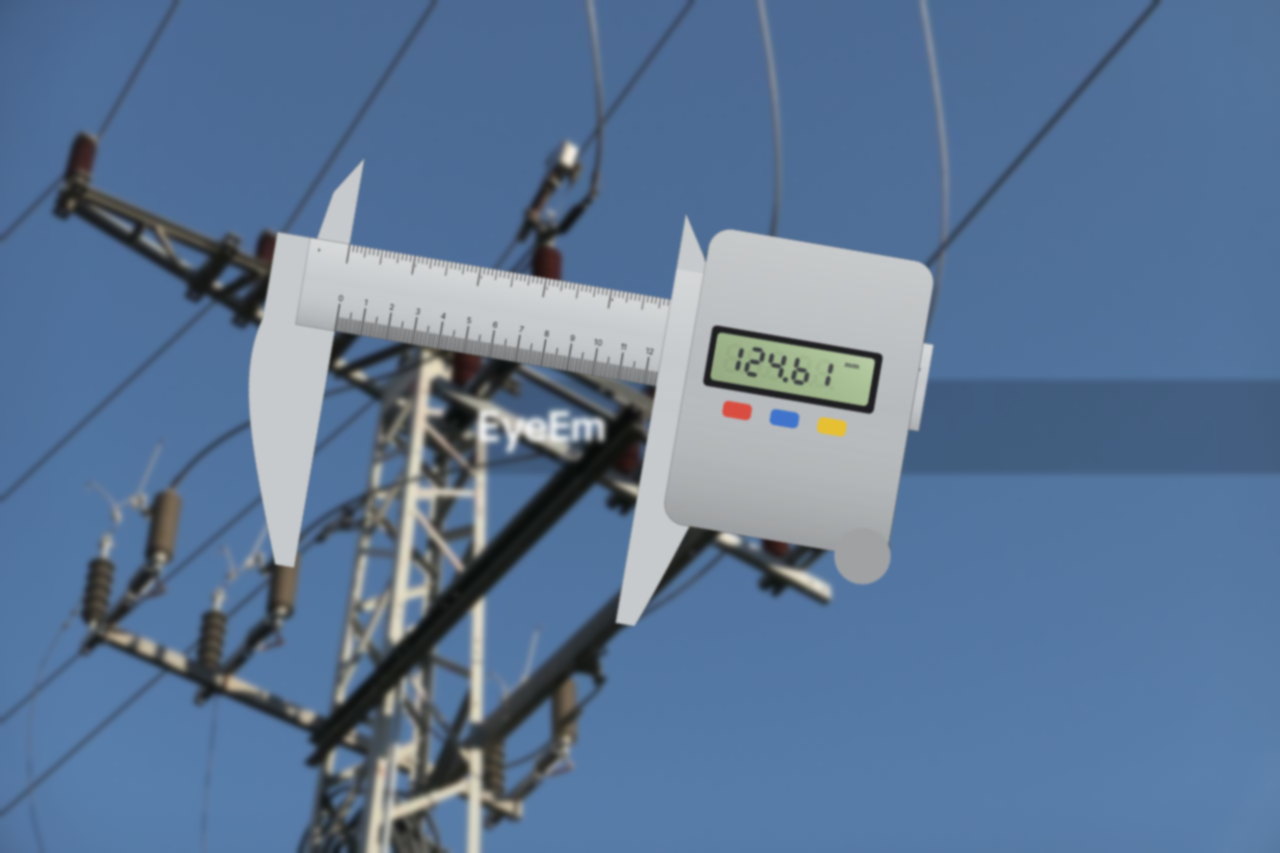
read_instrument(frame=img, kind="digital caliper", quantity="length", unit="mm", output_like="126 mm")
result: 124.61 mm
